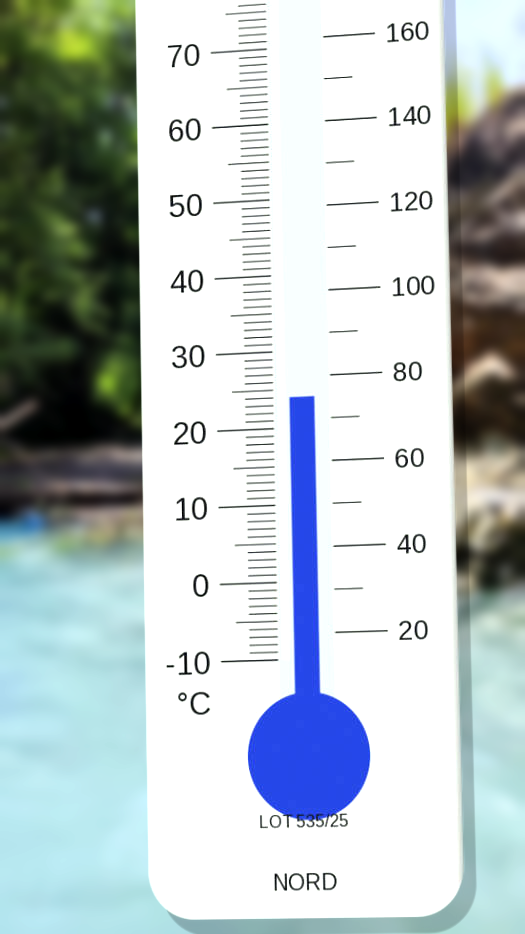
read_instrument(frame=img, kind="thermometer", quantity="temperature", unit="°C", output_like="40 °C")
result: 24 °C
